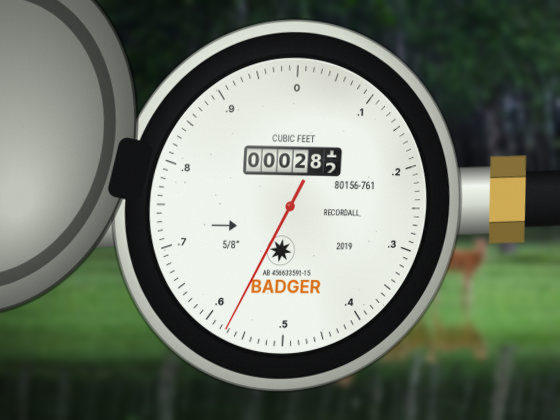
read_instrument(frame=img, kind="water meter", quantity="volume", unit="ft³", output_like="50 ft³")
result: 281.57 ft³
